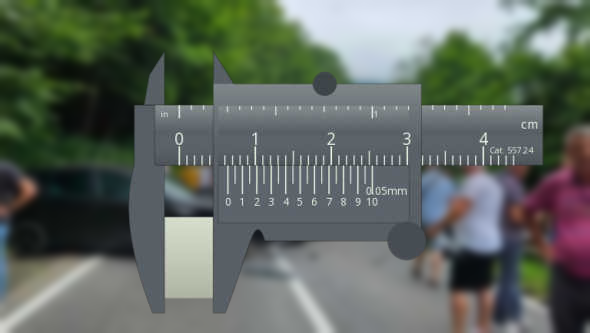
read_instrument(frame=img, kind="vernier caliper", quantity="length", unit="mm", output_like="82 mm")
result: 6.4 mm
